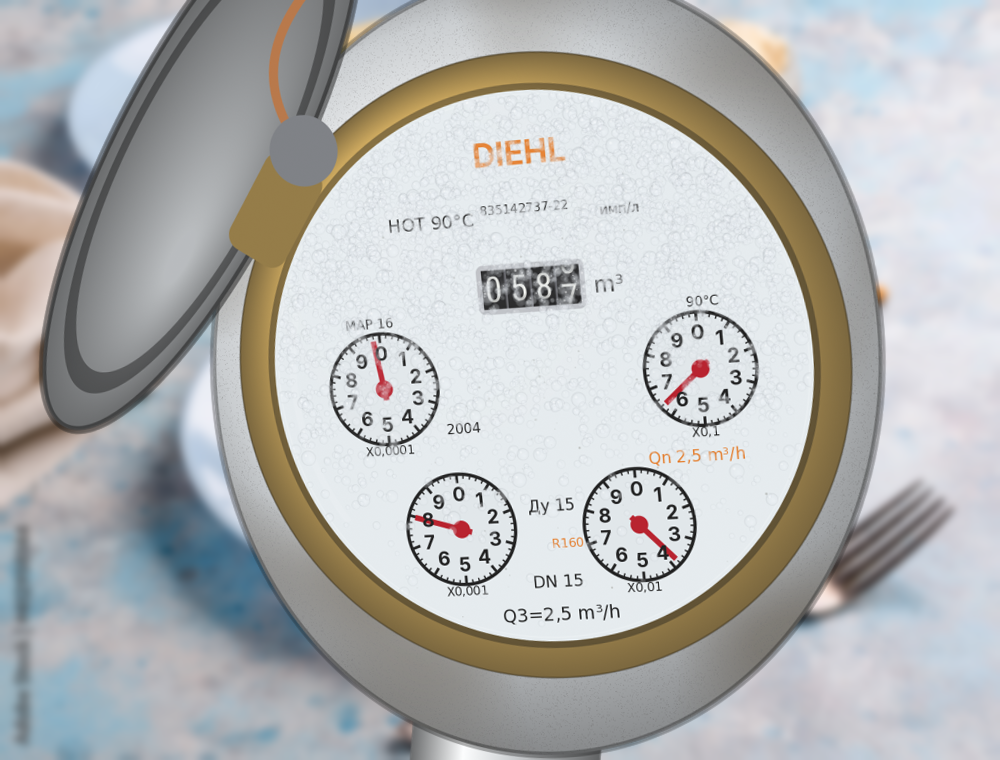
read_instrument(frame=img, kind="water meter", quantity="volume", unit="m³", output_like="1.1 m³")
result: 586.6379 m³
